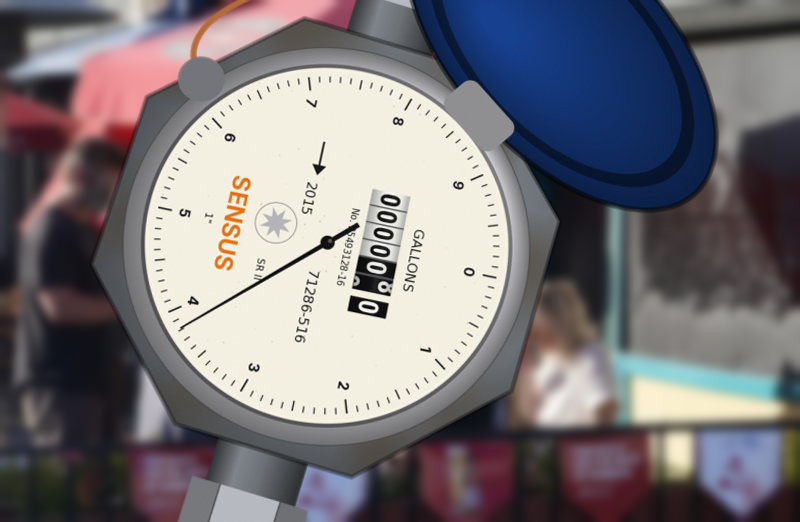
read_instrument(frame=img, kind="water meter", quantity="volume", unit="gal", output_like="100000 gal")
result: 83.8 gal
